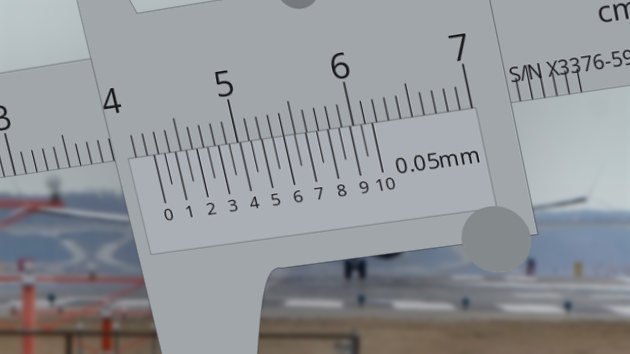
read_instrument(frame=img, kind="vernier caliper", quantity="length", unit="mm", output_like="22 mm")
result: 42.6 mm
